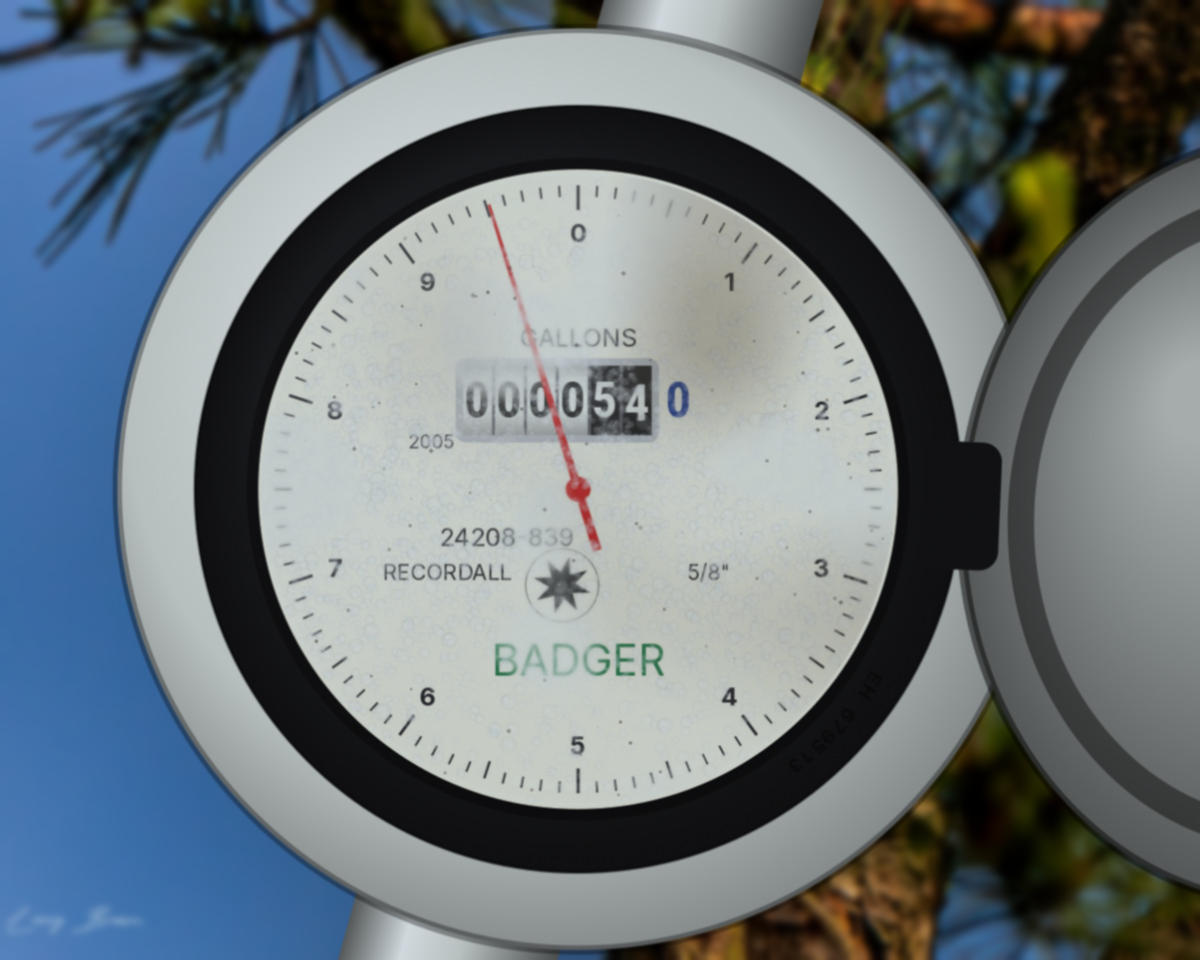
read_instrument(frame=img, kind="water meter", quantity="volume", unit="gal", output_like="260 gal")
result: 539.5 gal
